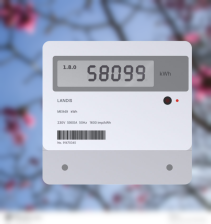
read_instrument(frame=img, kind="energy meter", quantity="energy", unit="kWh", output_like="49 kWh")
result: 58099 kWh
